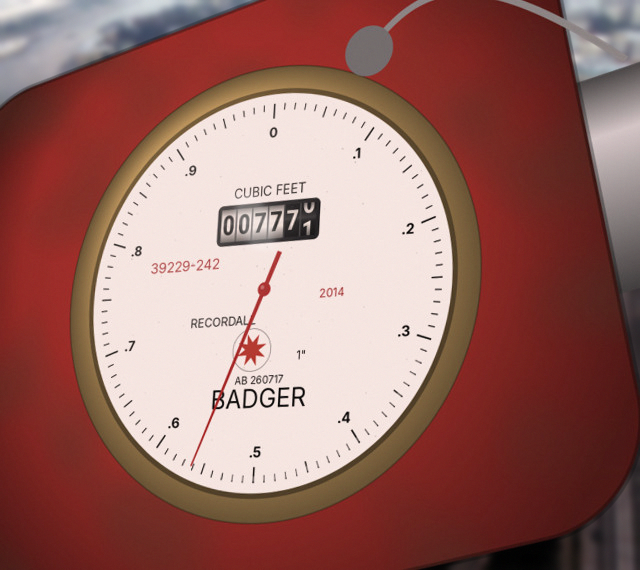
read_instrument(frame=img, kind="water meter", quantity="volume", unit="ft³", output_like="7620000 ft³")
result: 7770.56 ft³
